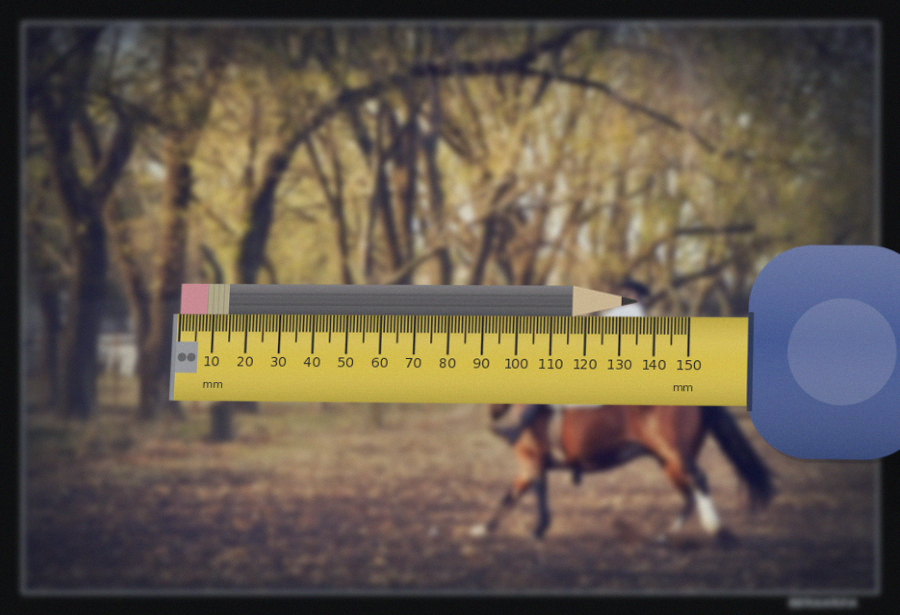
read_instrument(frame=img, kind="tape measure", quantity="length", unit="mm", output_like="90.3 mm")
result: 135 mm
